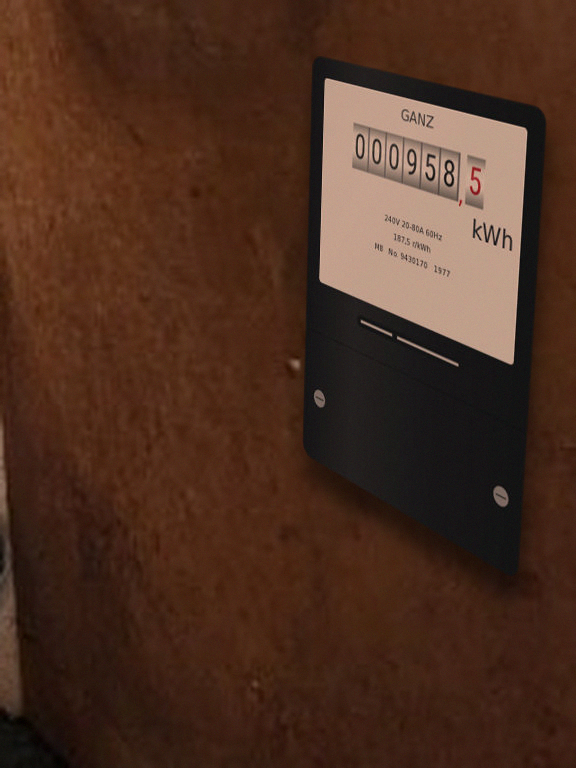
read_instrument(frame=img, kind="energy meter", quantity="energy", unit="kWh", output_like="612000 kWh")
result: 958.5 kWh
